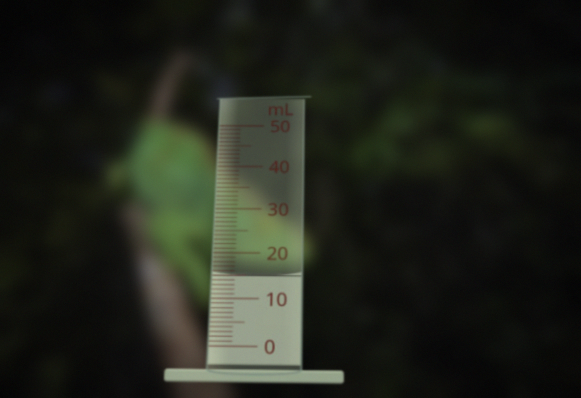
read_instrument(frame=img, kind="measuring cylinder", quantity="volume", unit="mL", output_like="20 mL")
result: 15 mL
